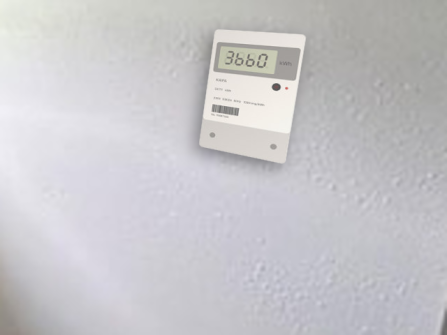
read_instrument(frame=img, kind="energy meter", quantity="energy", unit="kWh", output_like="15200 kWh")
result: 3660 kWh
